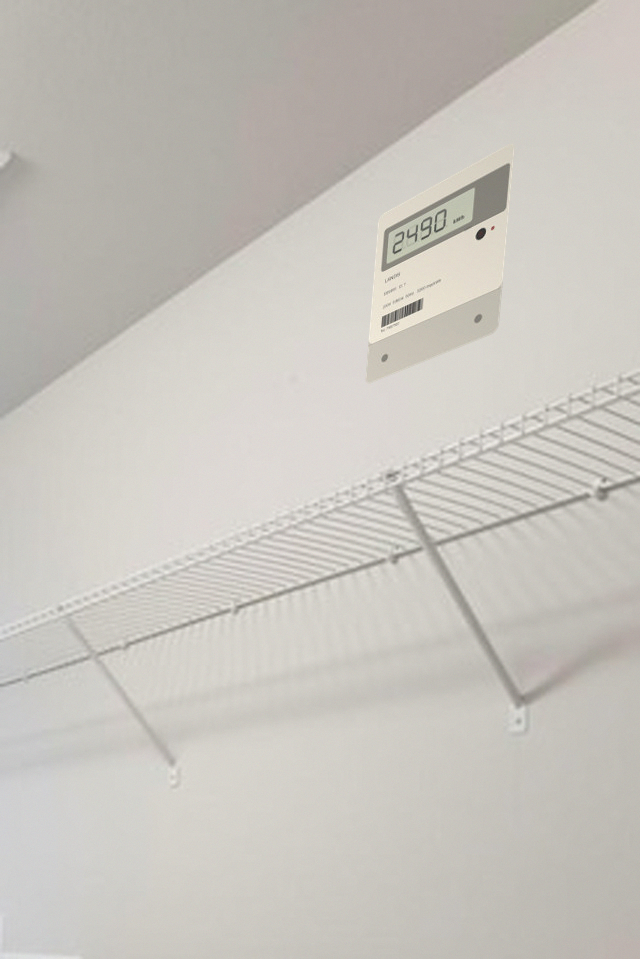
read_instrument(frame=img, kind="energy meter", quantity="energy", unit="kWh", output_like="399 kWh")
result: 2490 kWh
